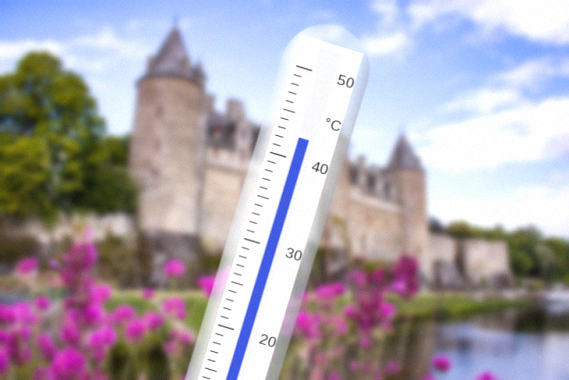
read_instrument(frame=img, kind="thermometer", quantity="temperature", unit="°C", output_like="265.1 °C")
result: 42.5 °C
